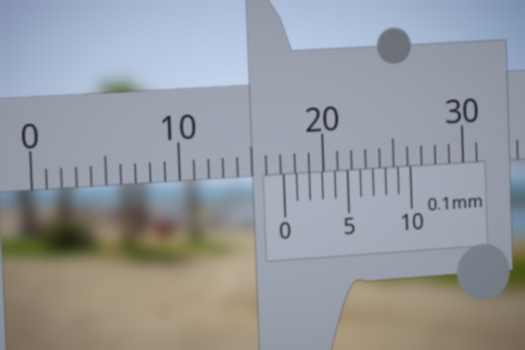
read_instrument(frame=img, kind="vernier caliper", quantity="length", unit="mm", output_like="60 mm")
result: 17.2 mm
